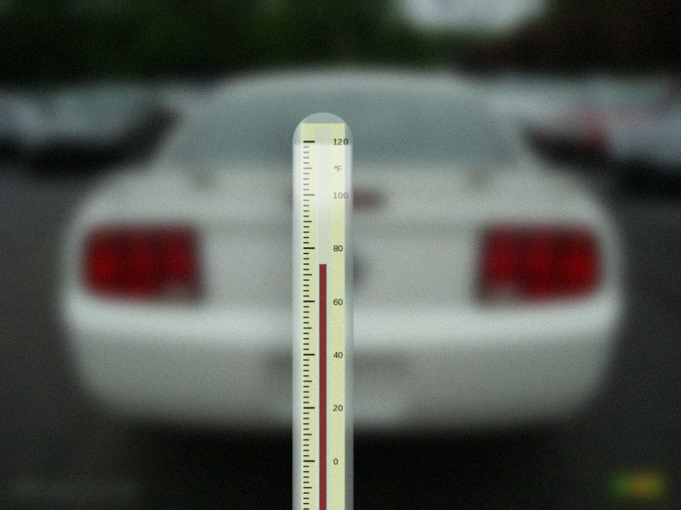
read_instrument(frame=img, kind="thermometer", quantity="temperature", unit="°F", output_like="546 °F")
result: 74 °F
